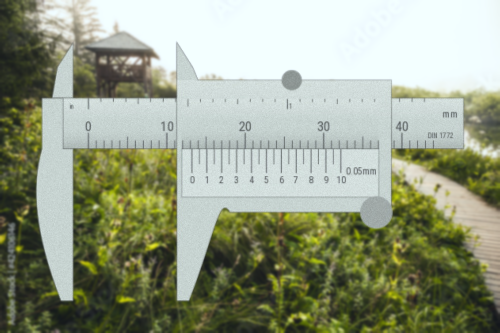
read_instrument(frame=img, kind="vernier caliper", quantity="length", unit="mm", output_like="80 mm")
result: 13.2 mm
